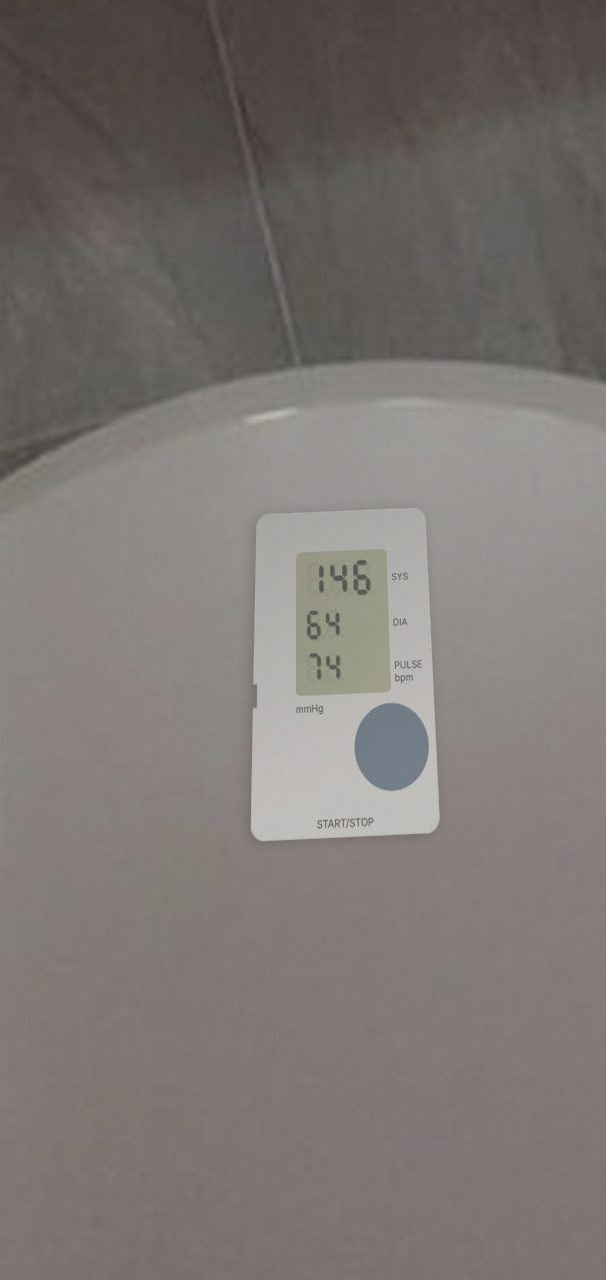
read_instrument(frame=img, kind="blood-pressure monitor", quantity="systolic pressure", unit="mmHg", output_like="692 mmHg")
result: 146 mmHg
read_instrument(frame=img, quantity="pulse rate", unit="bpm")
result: 74 bpm
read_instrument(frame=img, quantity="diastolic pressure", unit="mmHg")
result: 64 mmHg
